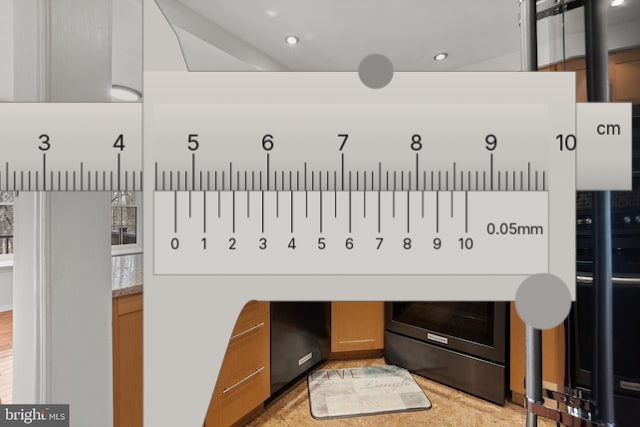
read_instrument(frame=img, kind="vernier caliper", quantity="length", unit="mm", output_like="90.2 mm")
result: 47.6 mm
